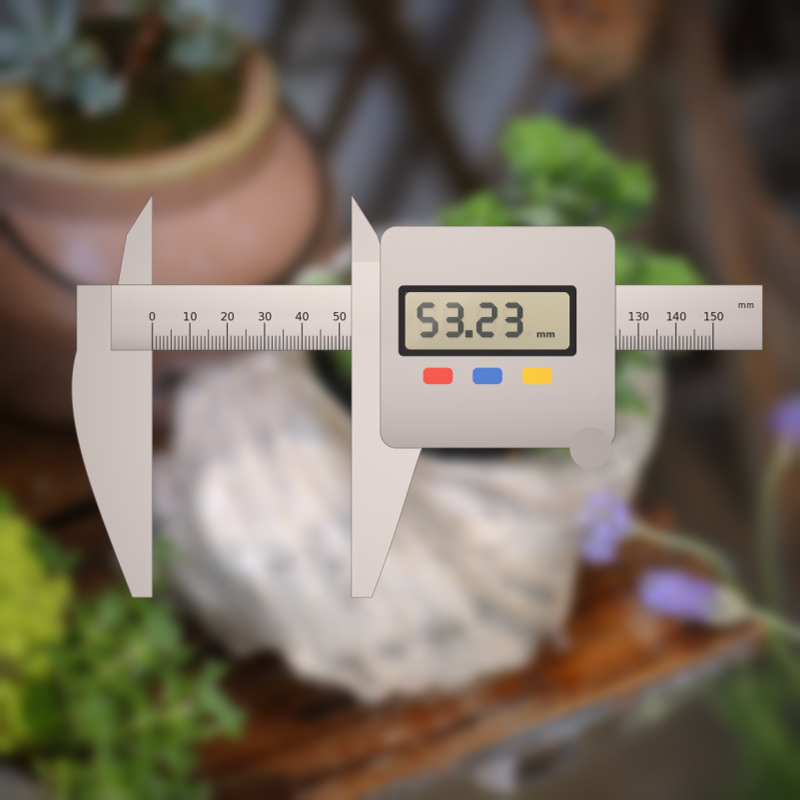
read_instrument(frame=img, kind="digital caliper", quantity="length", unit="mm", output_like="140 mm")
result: 53.23 mm
